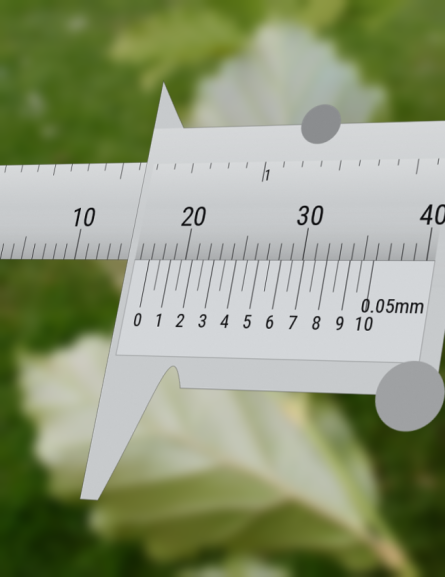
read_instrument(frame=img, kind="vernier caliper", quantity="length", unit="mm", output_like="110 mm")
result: 16.8 mm
